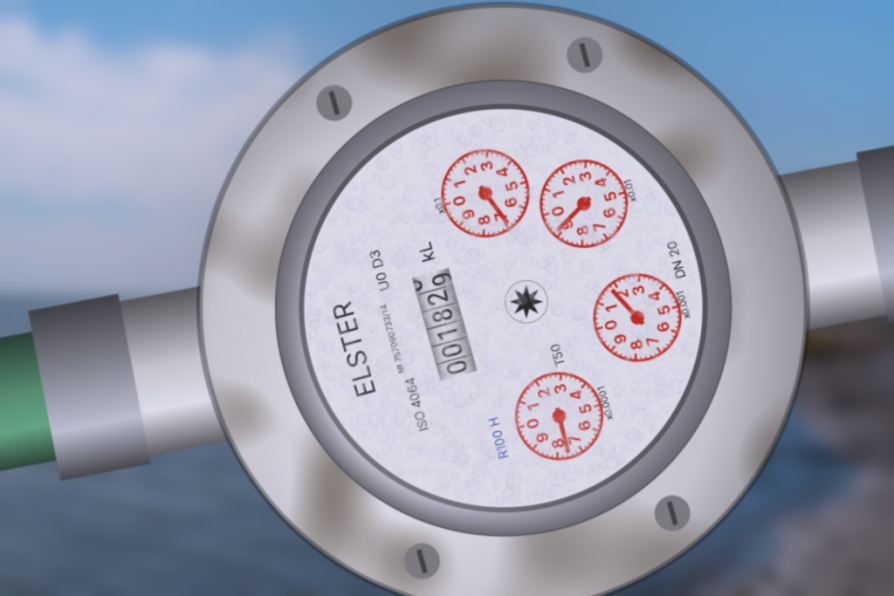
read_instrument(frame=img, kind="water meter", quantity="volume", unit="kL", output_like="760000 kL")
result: 1828.6917 kL
